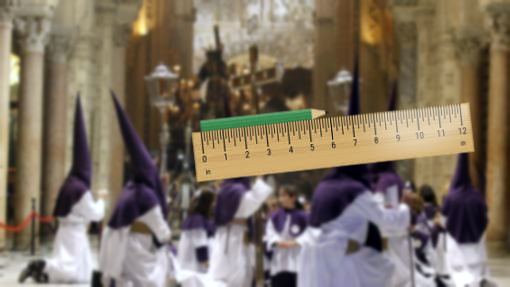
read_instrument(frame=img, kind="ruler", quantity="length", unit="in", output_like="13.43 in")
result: 6 in
